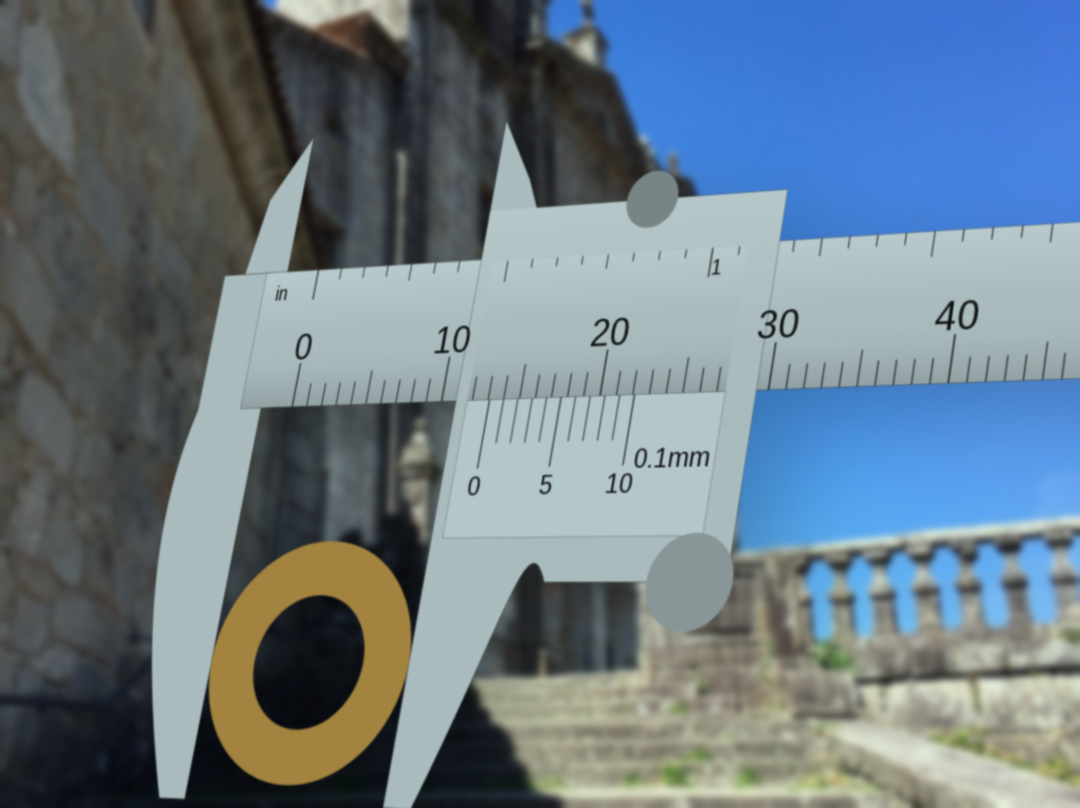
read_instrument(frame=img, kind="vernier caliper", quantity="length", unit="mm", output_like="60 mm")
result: 13.1 mm
